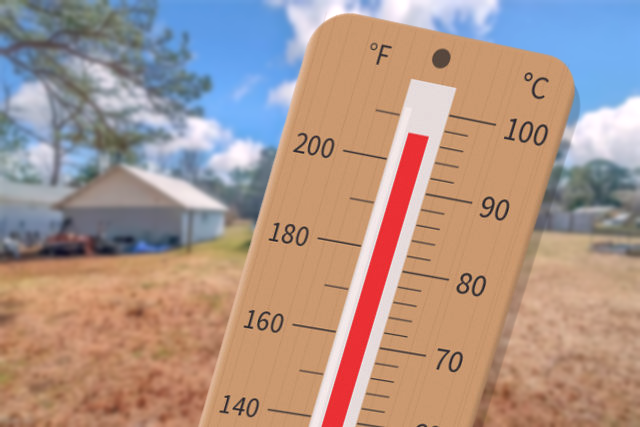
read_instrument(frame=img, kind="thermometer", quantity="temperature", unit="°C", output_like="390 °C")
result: 97 °C
